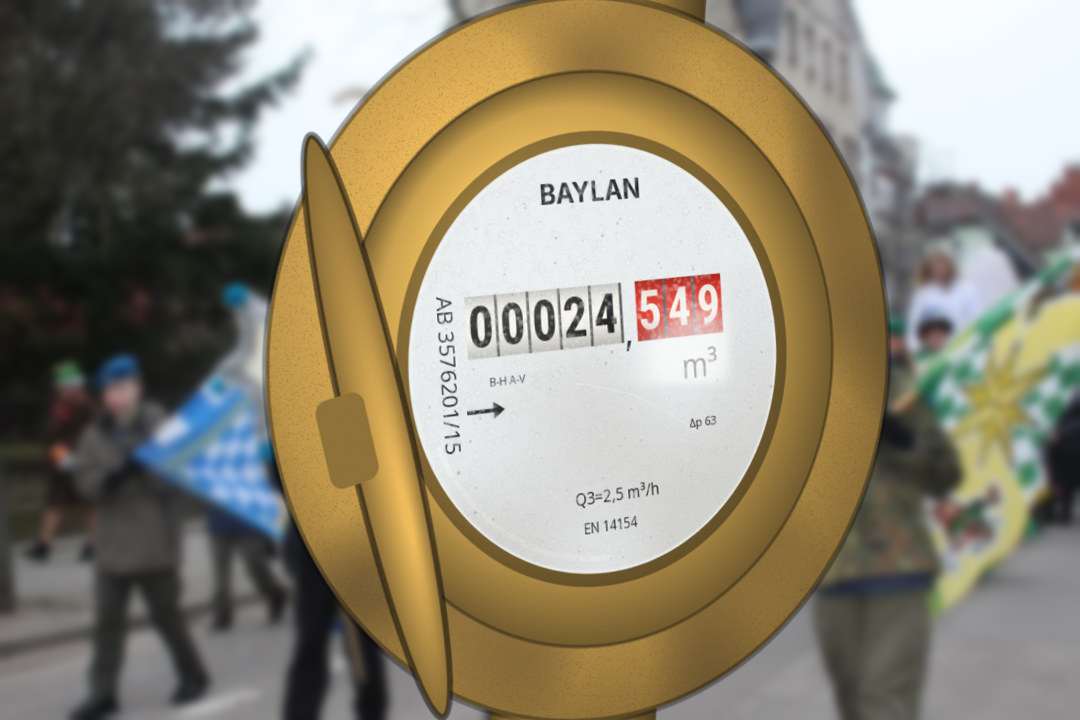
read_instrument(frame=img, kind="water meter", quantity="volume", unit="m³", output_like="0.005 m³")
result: 24.549 m³
